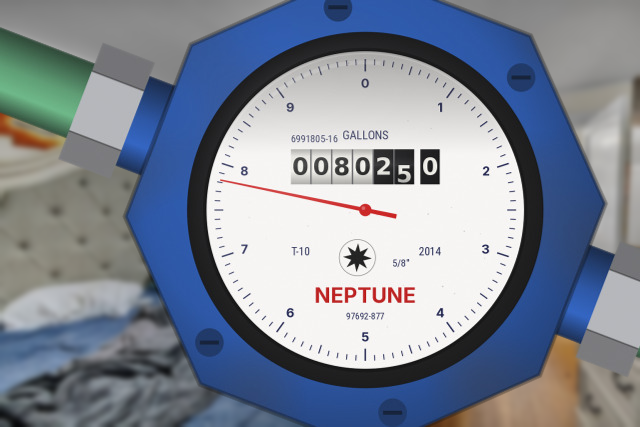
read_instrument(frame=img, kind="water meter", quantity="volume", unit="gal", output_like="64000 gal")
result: 80247.8 gal
